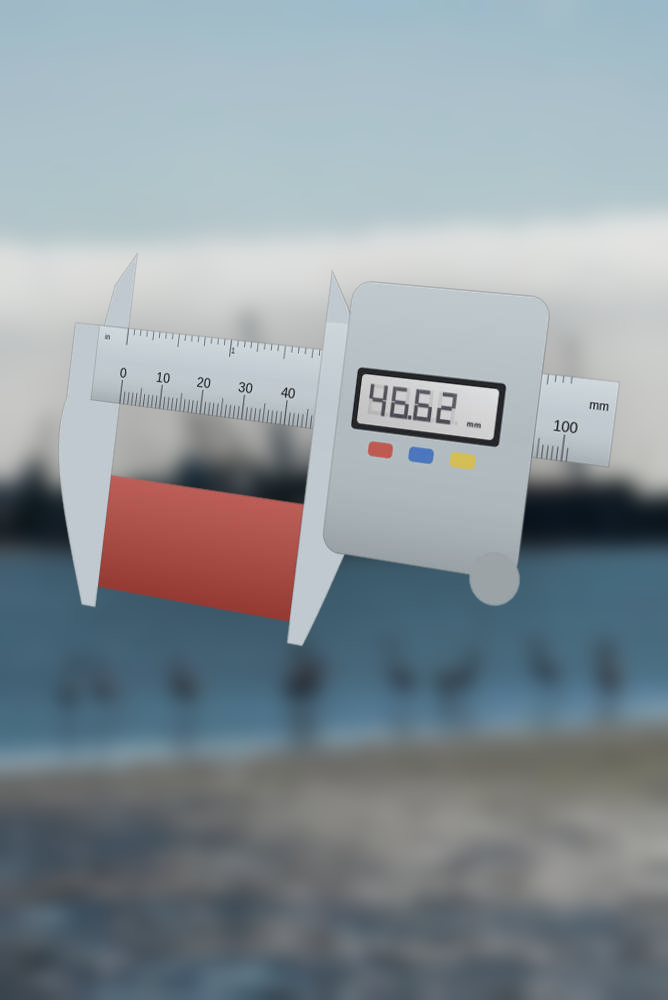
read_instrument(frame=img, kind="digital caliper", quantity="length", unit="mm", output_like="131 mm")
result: 46.62 mm
